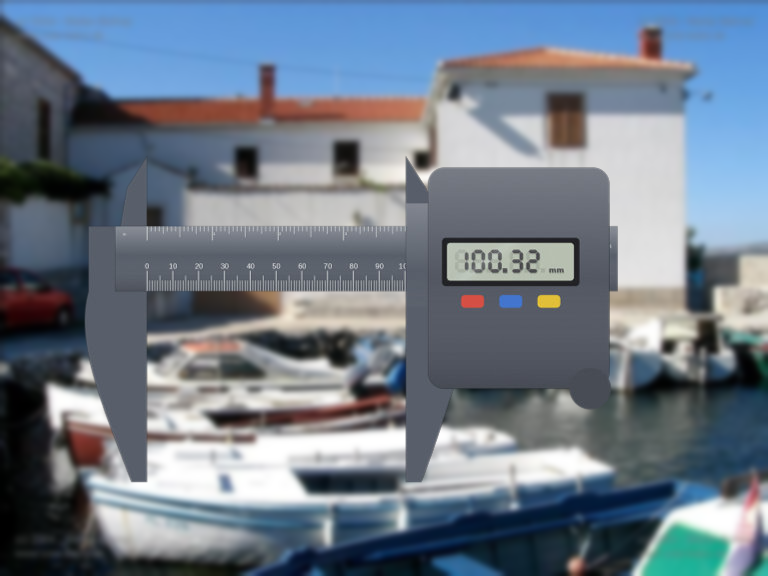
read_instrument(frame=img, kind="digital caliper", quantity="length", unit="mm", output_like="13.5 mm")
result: 100.32 mm
